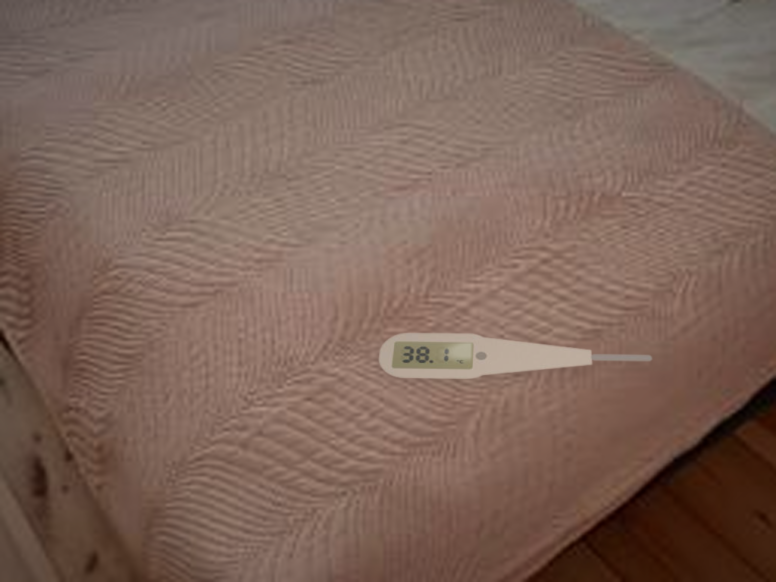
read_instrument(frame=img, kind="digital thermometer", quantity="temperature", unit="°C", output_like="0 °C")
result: 38.1 °C
